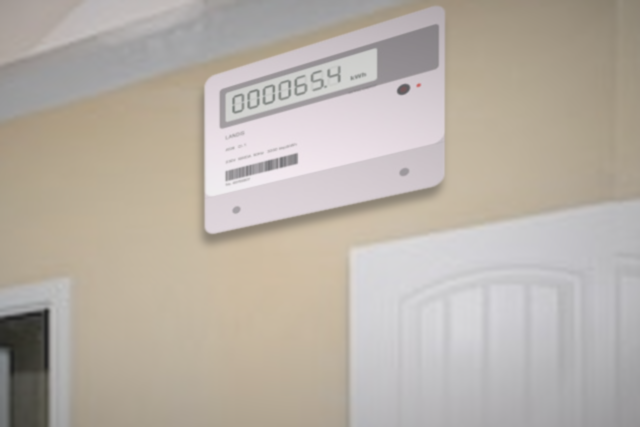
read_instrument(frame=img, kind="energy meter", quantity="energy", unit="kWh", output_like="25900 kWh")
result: 65.4 kWh
